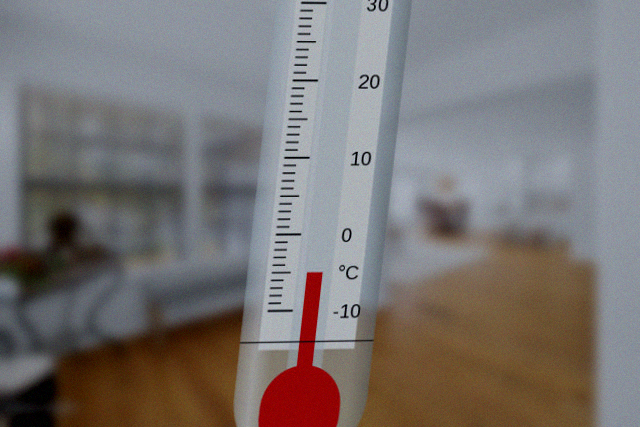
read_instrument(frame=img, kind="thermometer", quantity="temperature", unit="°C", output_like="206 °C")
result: -5 °C
